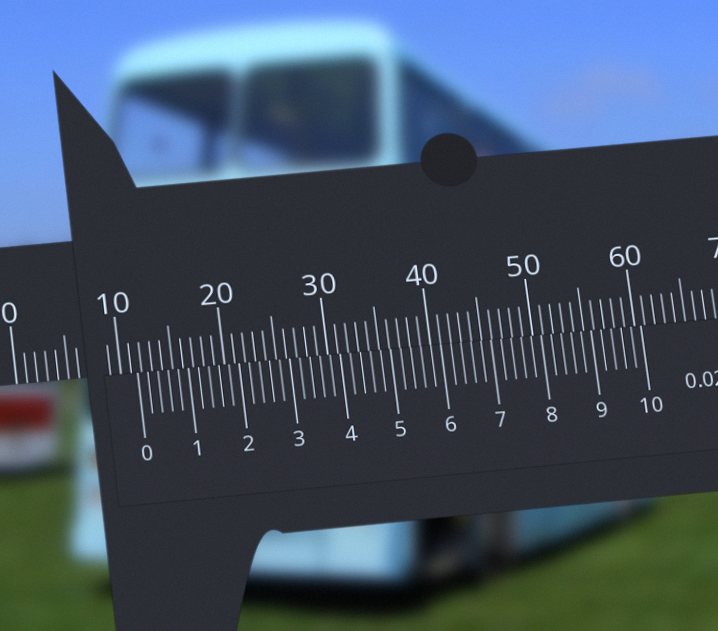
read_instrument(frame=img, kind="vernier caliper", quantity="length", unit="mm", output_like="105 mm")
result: 11.6 mm
